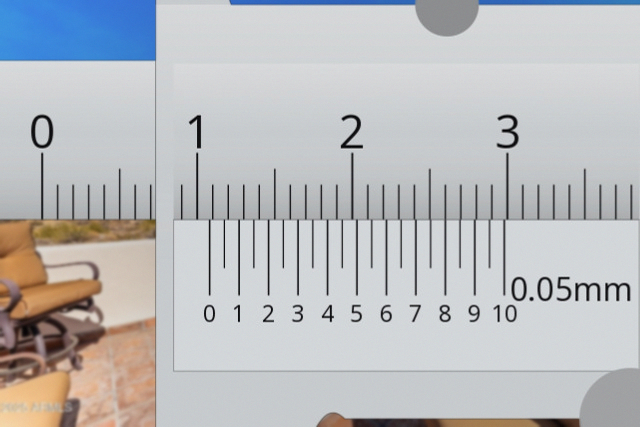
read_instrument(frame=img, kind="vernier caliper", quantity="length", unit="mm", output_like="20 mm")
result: 10.8 mm
